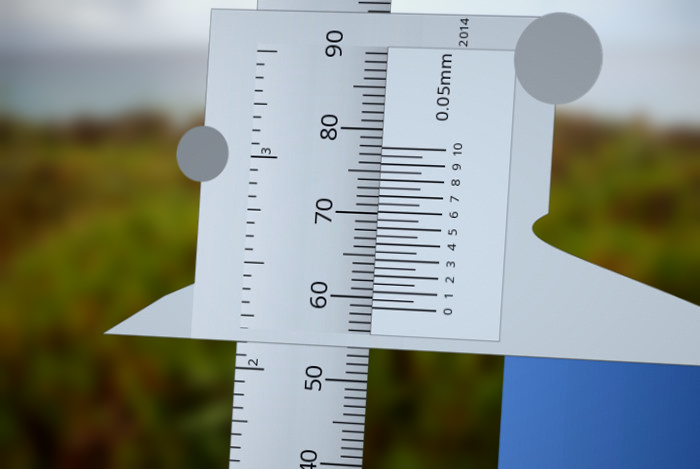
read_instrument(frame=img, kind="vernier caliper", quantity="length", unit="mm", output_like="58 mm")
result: 58.8 mm
